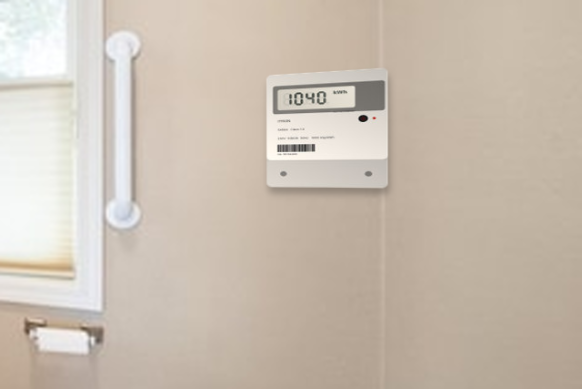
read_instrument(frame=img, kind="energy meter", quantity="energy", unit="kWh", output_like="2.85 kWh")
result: 1040 kWh
